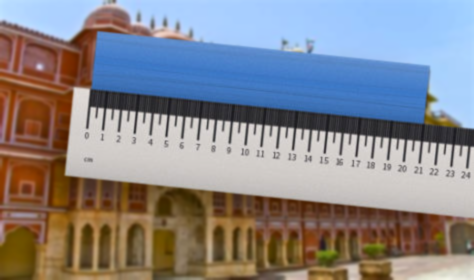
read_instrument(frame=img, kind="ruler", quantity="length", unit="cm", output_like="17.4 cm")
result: 21 cm
